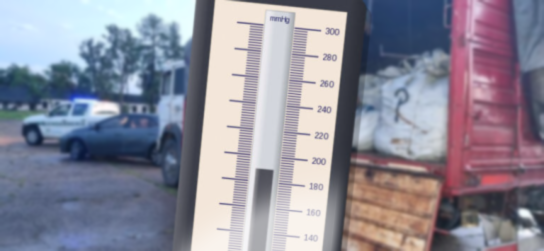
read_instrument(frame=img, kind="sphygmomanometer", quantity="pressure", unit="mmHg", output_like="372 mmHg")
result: 190 mmHg
